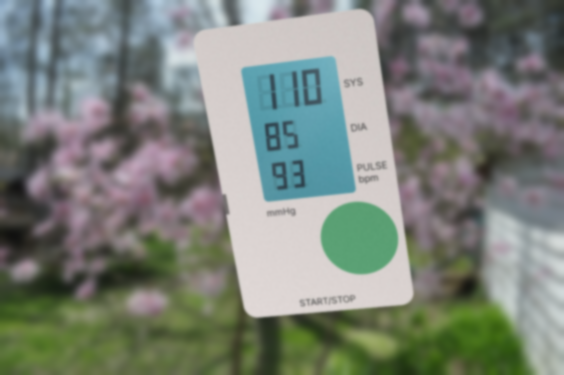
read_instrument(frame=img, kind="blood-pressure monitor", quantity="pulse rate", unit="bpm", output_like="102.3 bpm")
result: 93 bpm
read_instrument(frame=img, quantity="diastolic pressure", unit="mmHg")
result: 85 mmHg
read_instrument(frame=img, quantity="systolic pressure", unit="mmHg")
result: 110 mmHg
